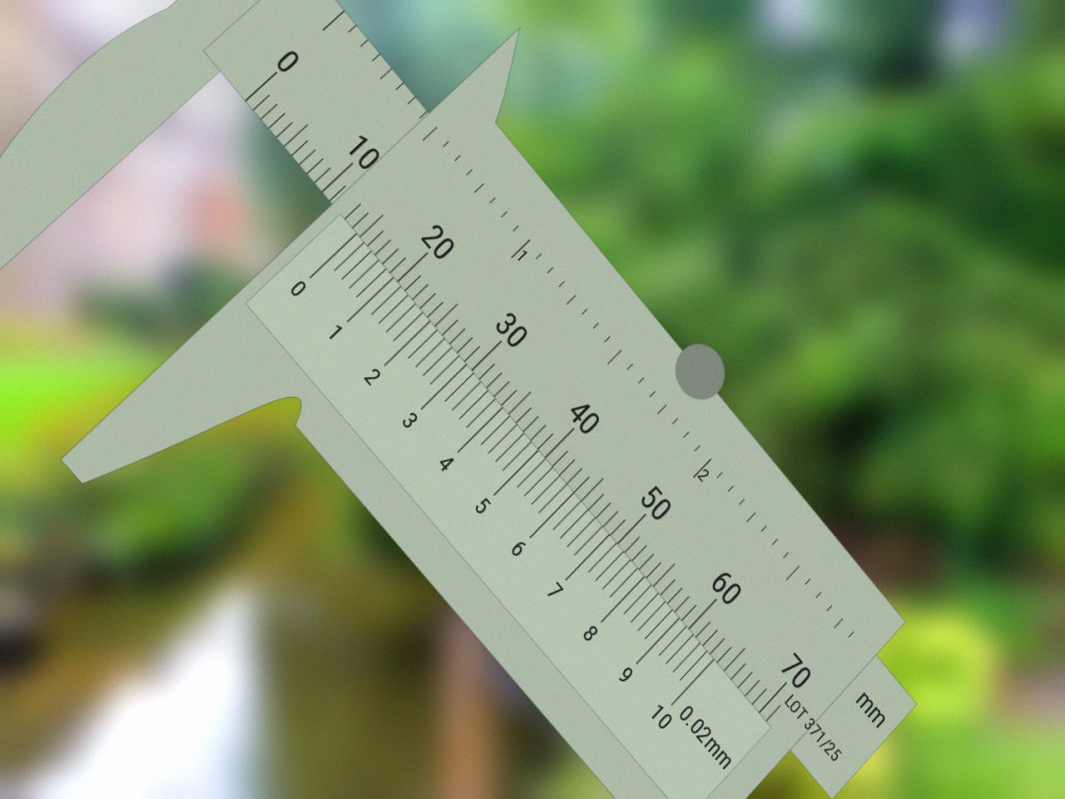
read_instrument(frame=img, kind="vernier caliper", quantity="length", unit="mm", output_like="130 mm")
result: 14.6 mm
